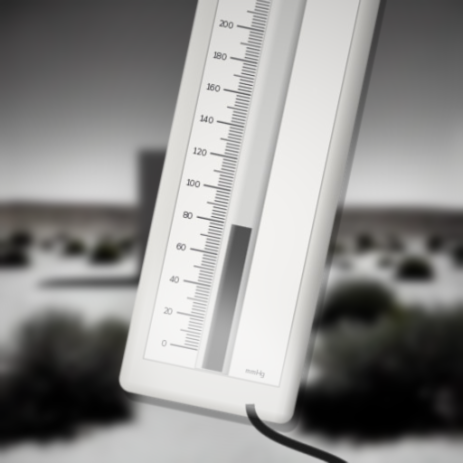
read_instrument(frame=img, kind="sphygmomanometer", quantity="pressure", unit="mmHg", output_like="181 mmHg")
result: 80 mmHg
